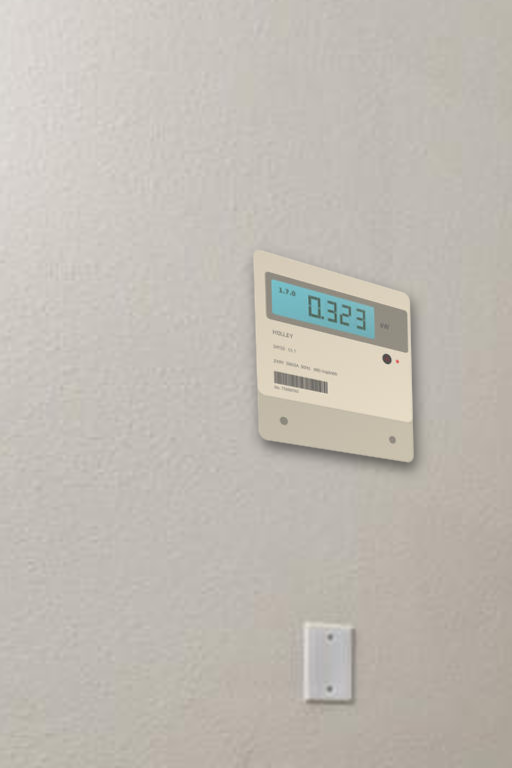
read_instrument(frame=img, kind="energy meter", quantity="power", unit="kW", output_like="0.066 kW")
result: 0.323 kW
